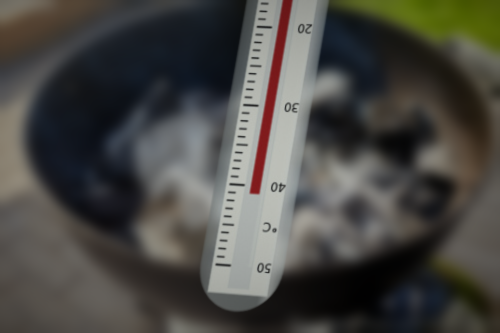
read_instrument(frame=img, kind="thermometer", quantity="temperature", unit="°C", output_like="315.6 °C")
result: 41 °C
